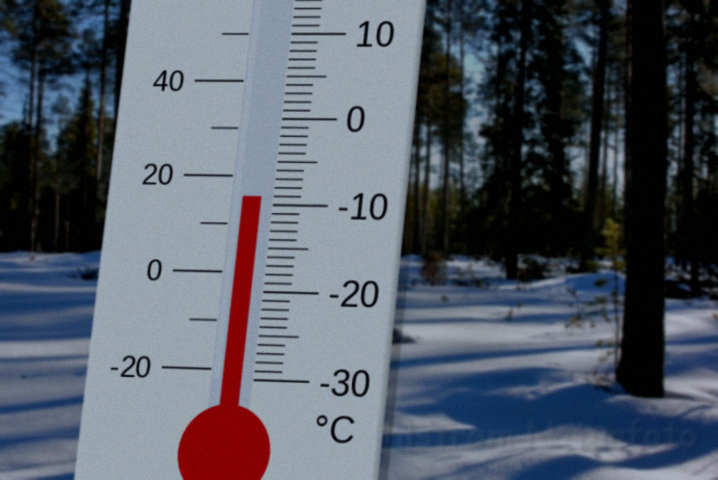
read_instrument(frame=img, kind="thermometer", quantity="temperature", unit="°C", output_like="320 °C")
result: -9 °C
